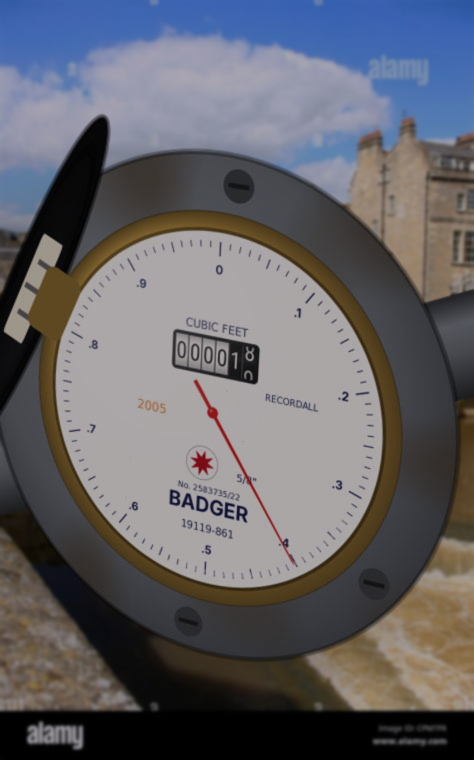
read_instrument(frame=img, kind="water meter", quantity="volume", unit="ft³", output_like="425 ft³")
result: 18.40 ft³
